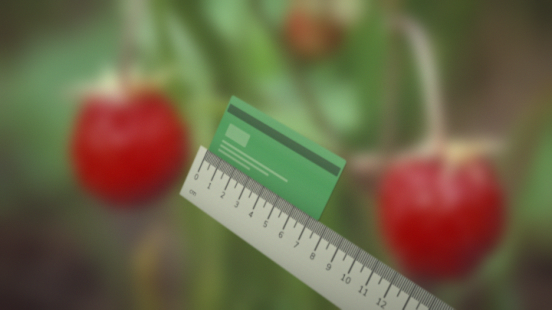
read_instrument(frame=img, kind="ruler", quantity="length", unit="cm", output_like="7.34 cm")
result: 7.5 cm
